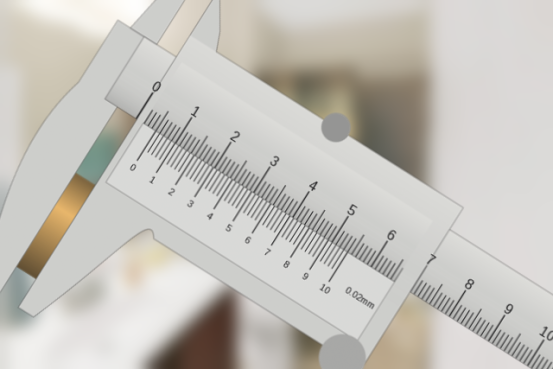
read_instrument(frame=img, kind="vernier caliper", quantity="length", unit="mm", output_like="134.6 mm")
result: 5.0 mm
